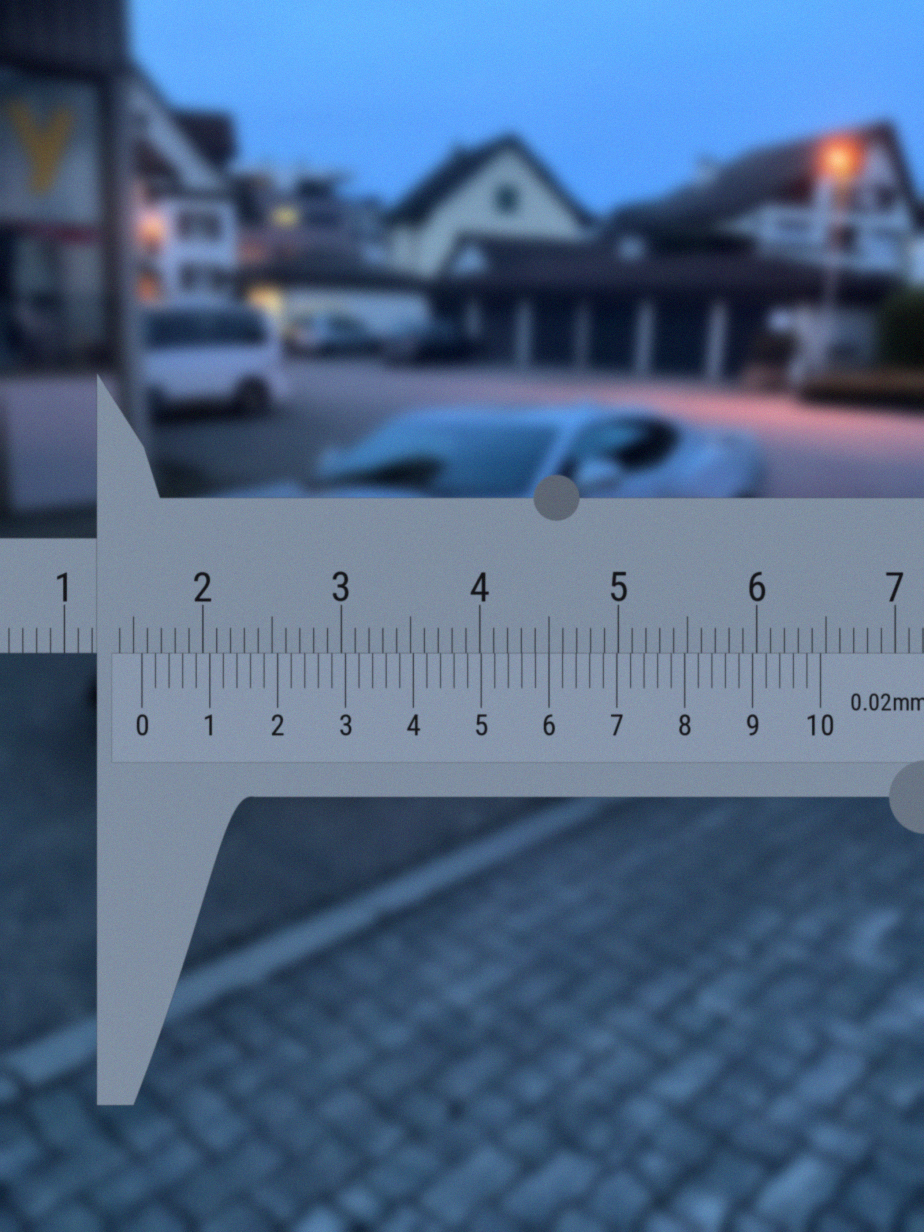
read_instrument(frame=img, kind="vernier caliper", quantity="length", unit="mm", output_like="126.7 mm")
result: 15.6 mm
